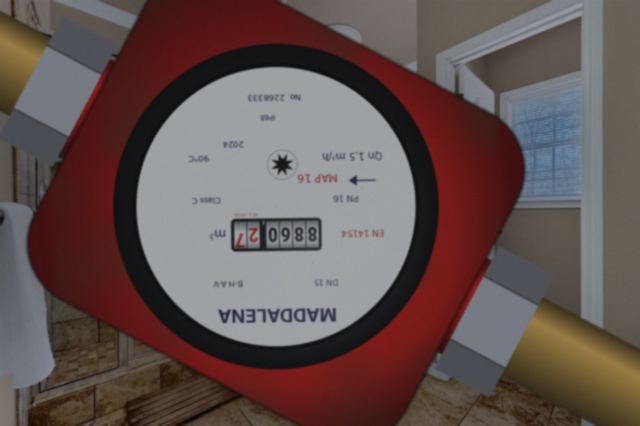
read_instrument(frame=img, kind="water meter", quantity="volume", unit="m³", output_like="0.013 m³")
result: 8860.27 m³
